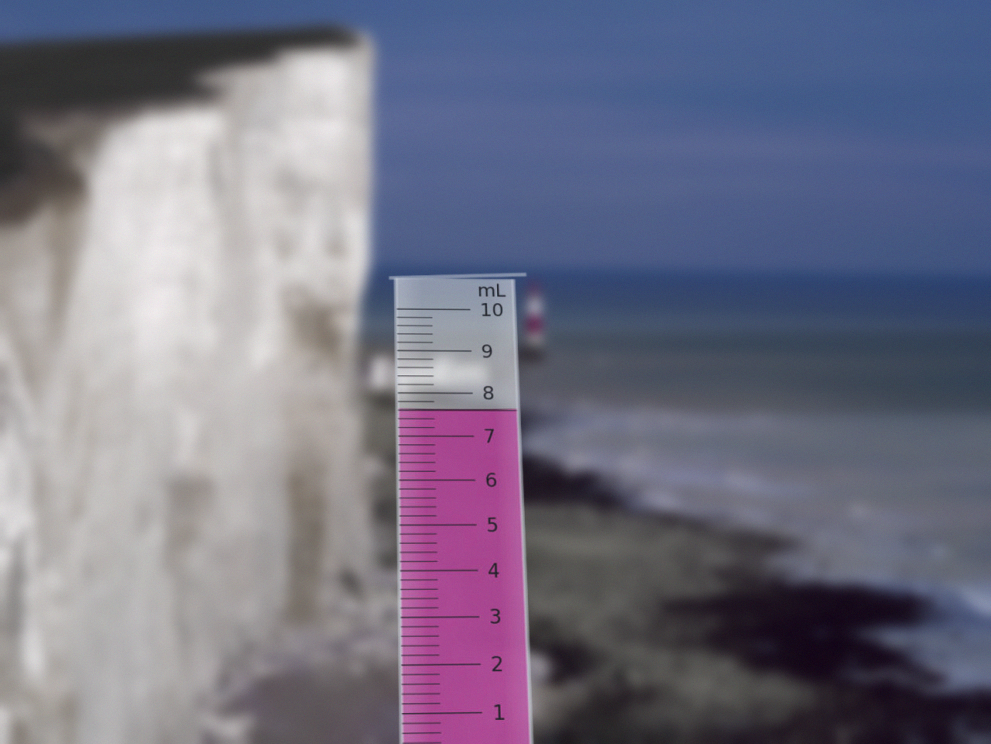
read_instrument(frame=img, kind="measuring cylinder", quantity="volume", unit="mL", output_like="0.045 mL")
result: 7.6 mL
